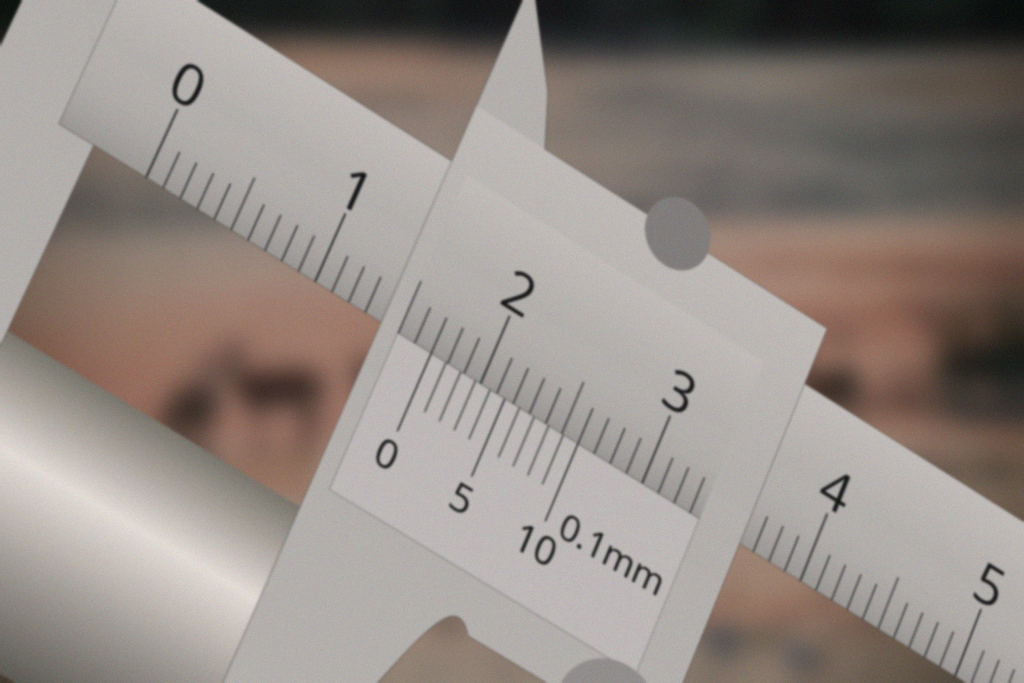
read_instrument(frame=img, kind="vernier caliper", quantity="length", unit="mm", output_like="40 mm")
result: 17.0 mm
